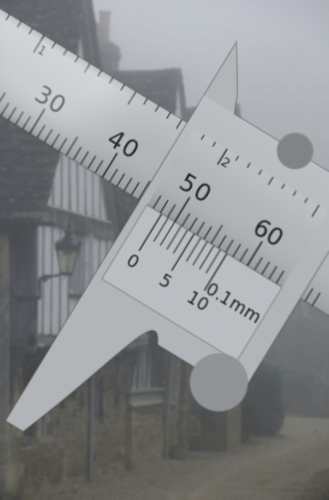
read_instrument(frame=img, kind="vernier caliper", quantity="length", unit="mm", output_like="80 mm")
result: 48.2 mm
